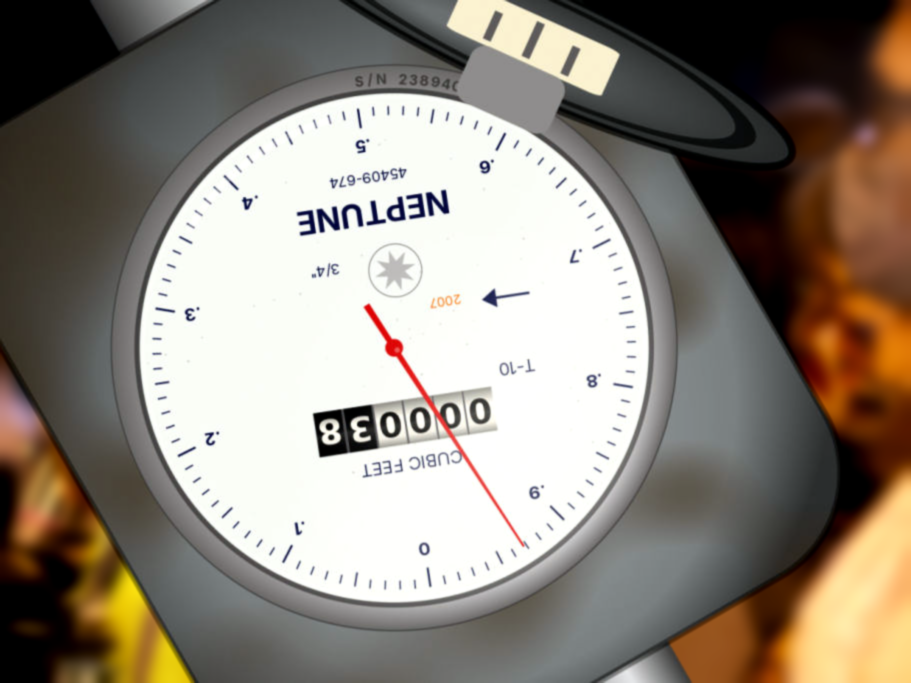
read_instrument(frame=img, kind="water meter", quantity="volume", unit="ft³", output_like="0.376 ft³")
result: 37.93 ft³
